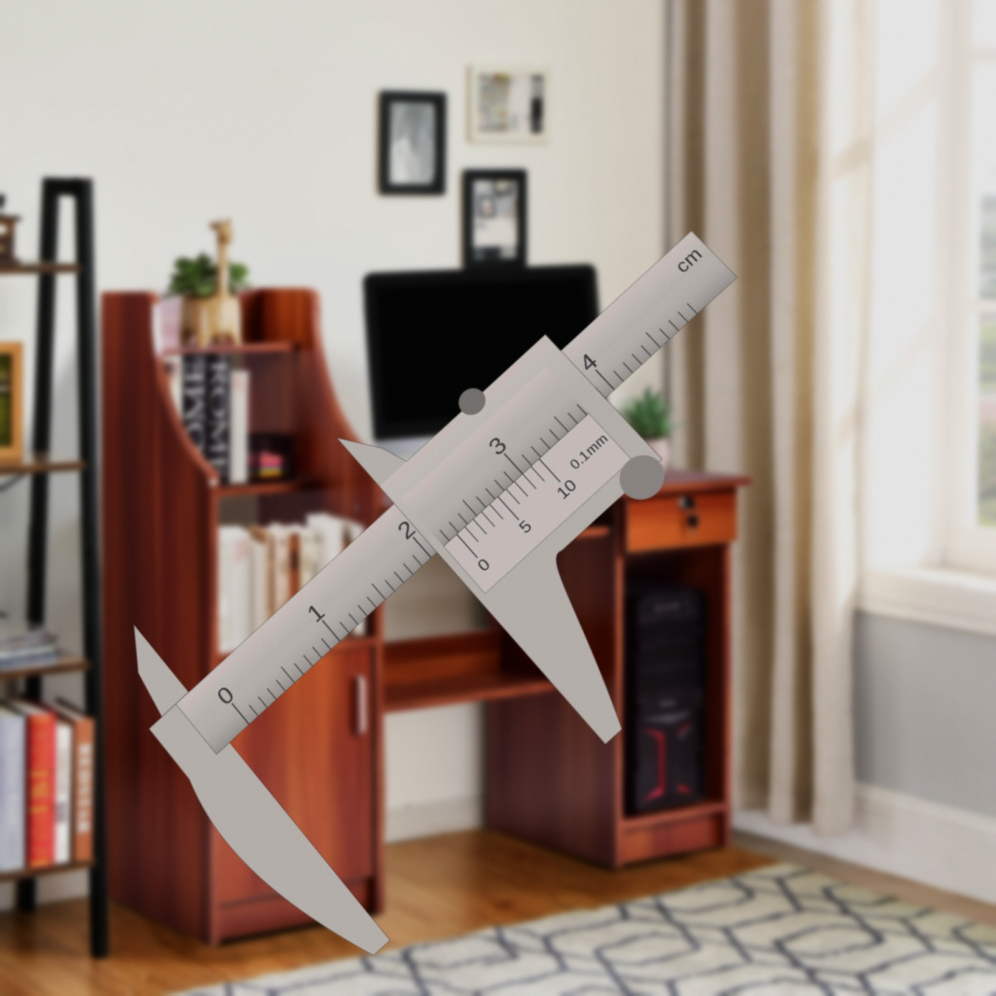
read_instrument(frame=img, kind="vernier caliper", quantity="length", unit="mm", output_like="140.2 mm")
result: 22.8 mm
